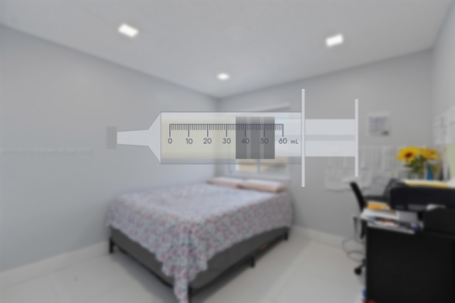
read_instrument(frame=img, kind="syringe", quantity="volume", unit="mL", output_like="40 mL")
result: 35 mL
